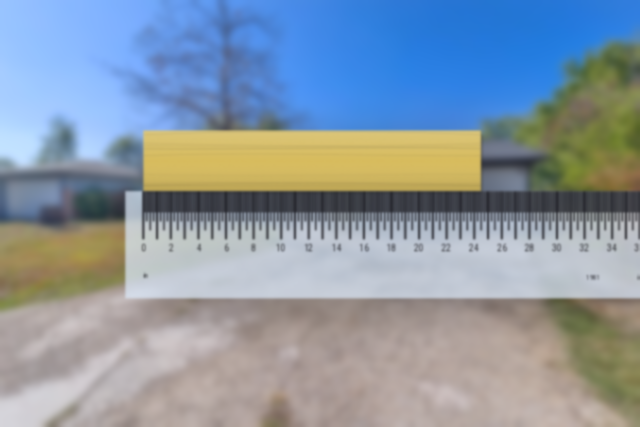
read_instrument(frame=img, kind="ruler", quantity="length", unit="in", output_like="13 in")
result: 24.5 in
